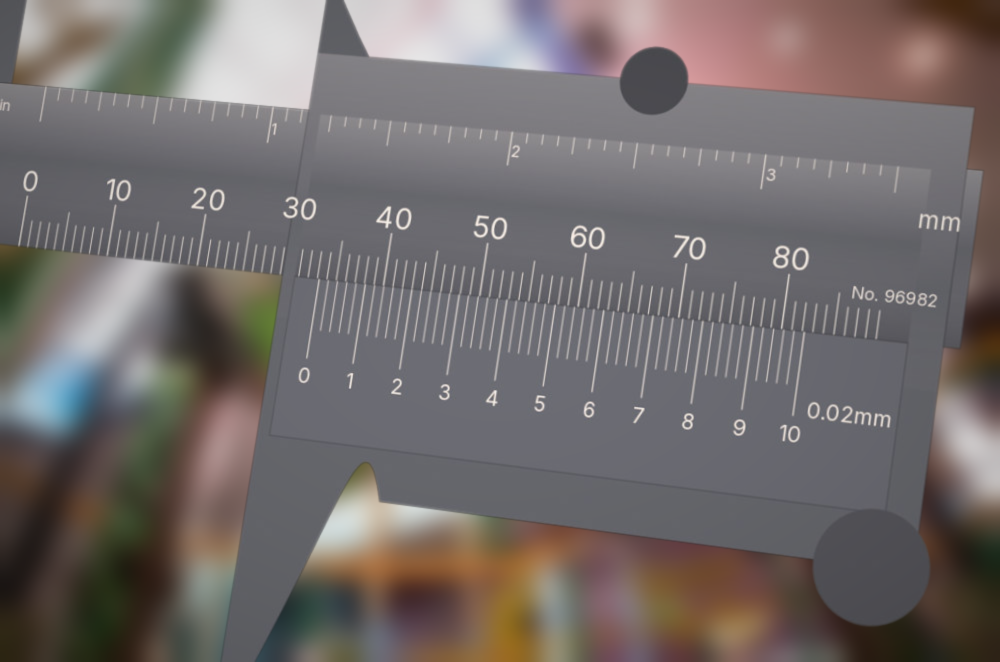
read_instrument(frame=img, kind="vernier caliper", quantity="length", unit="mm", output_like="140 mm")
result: 33.2 mm
